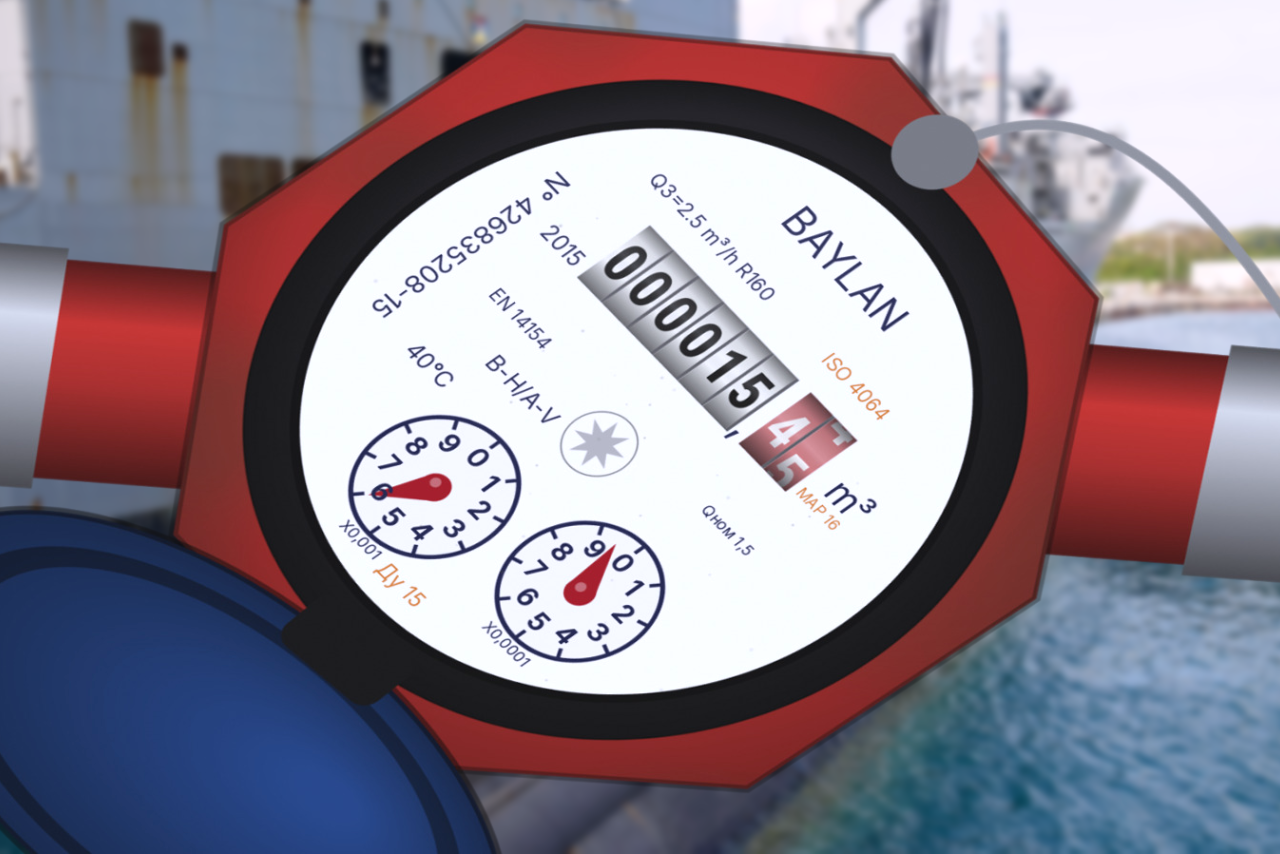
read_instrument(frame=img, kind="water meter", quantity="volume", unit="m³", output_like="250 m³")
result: 15.4459 m³
